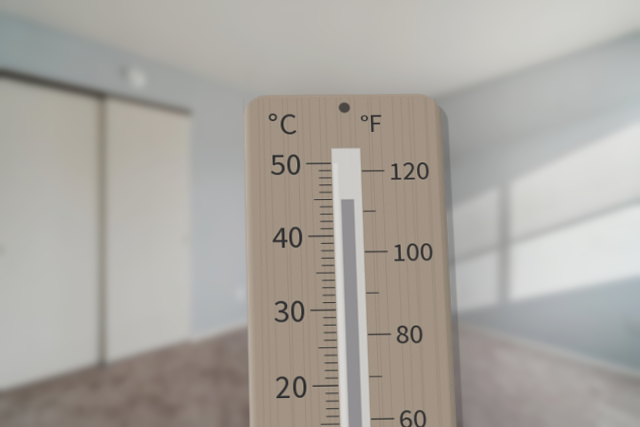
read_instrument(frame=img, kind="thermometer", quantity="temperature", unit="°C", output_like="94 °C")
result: 45 °C
